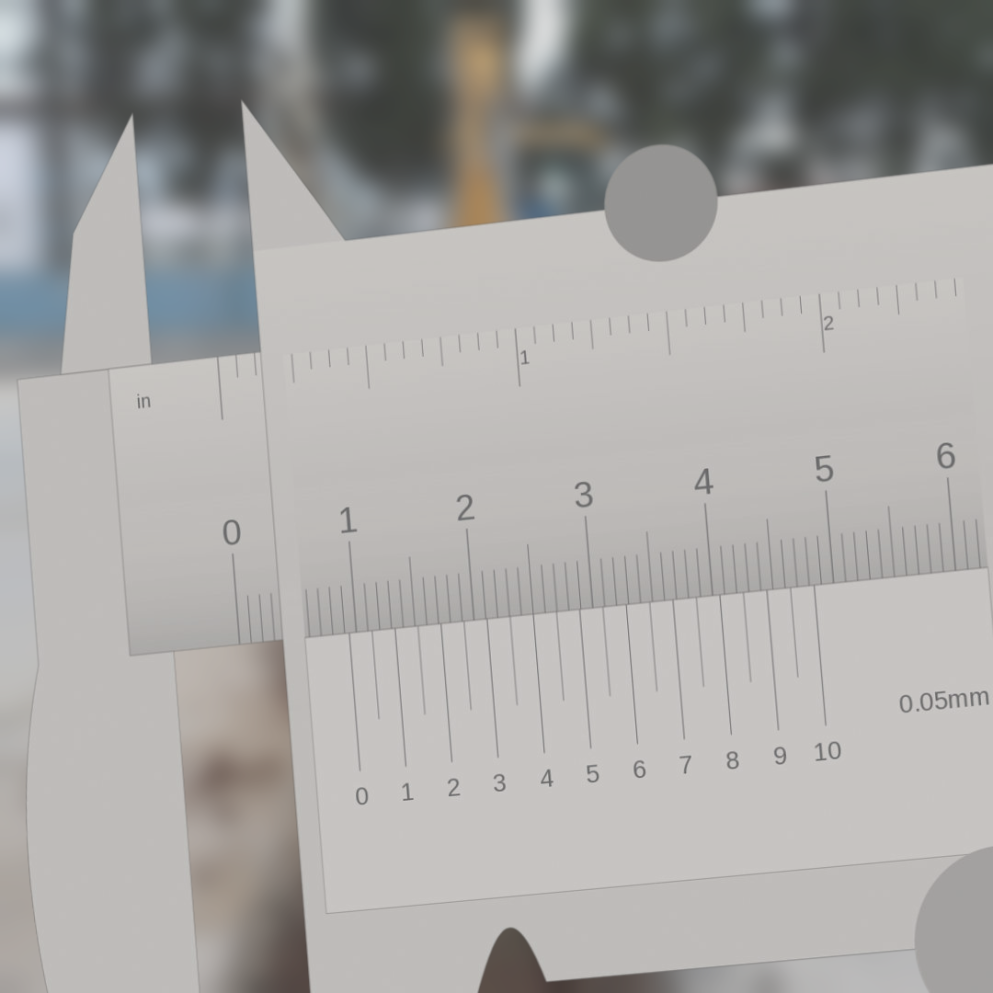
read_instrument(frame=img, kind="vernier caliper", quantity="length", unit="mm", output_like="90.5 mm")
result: 9.4 mm
